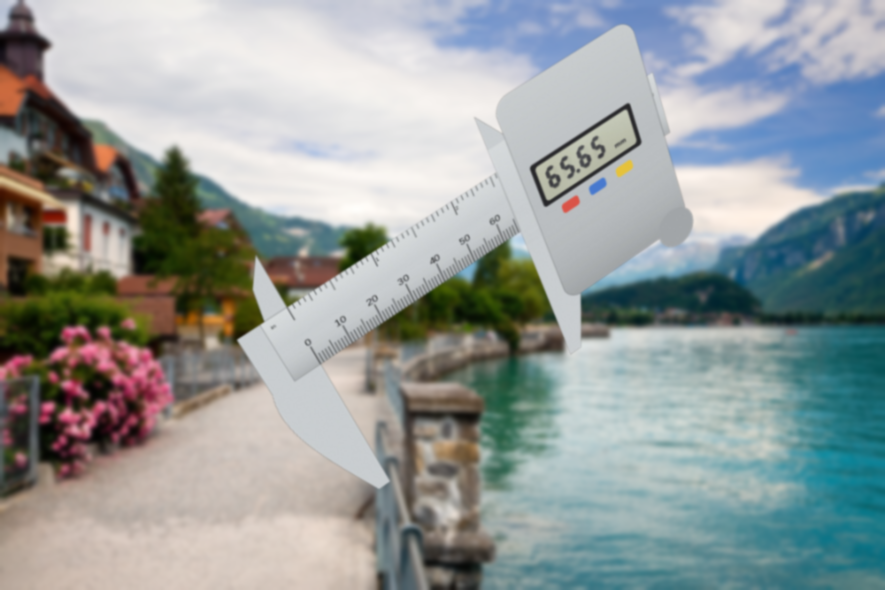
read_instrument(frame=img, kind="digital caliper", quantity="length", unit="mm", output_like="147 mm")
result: 65.65 mm
